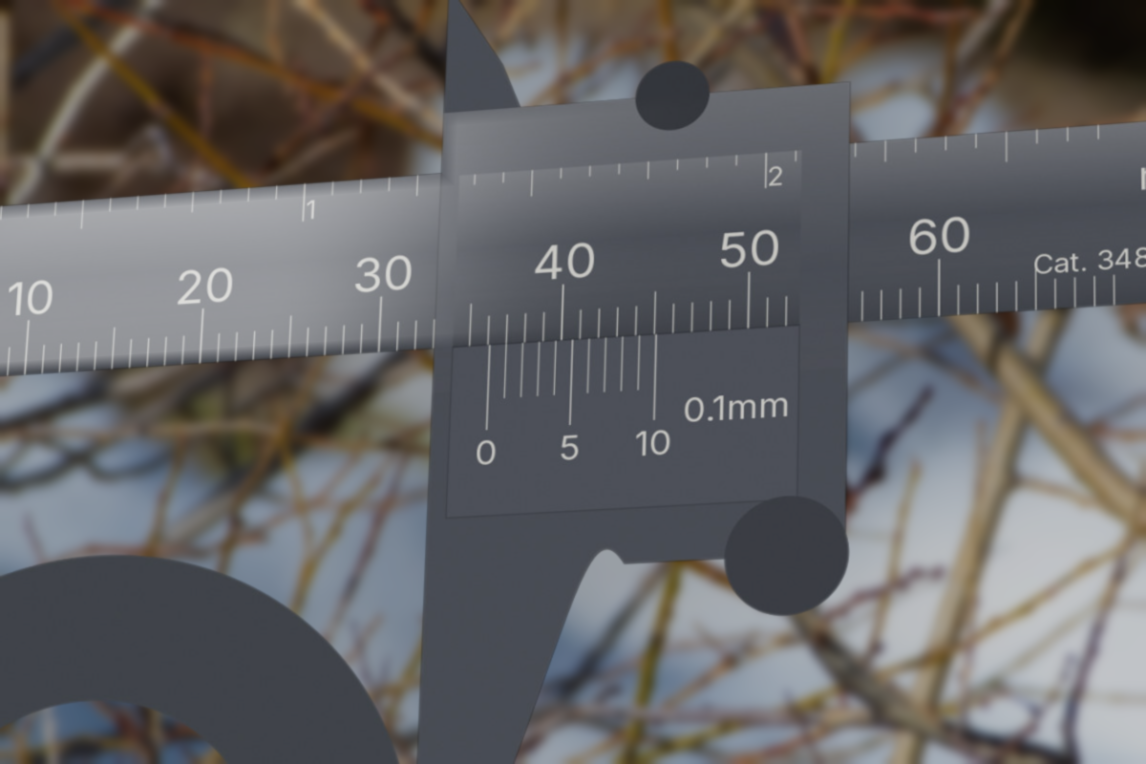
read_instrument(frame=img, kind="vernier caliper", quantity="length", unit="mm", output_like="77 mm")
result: 36.1 mm
